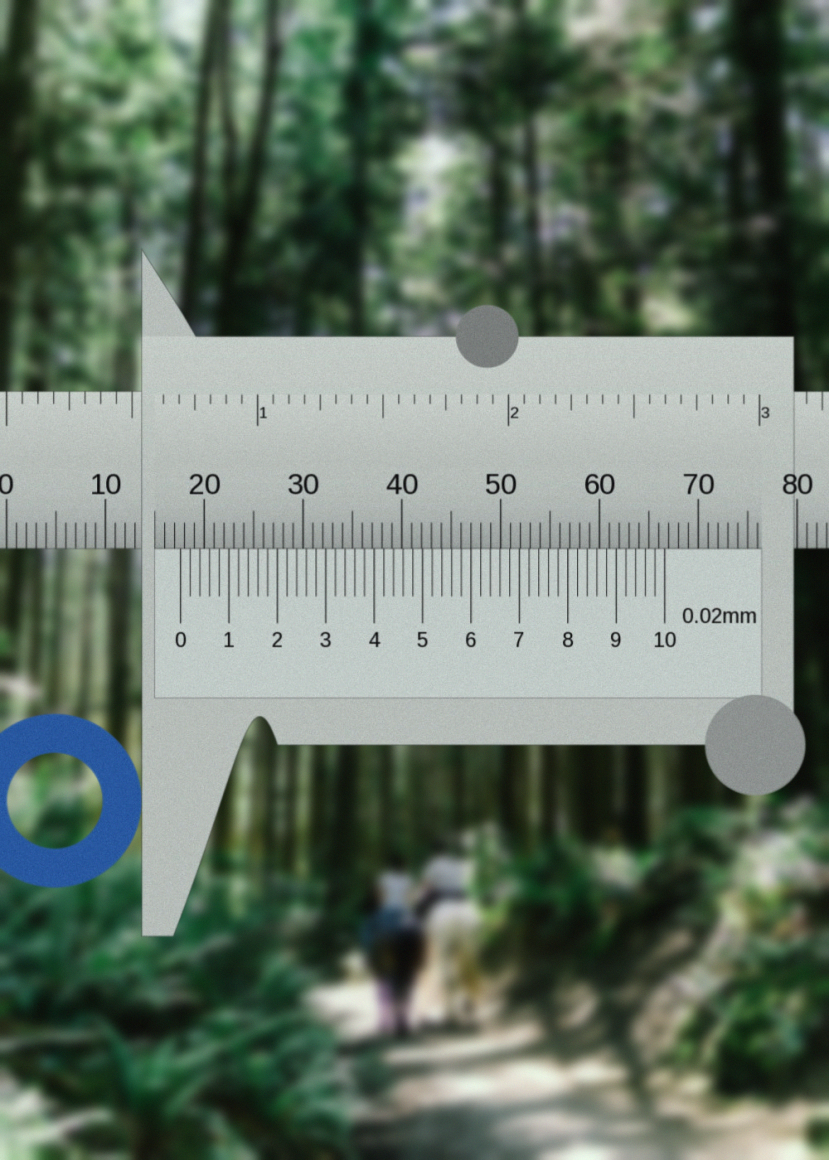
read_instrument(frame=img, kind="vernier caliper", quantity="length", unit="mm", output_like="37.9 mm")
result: 17.6 mm
